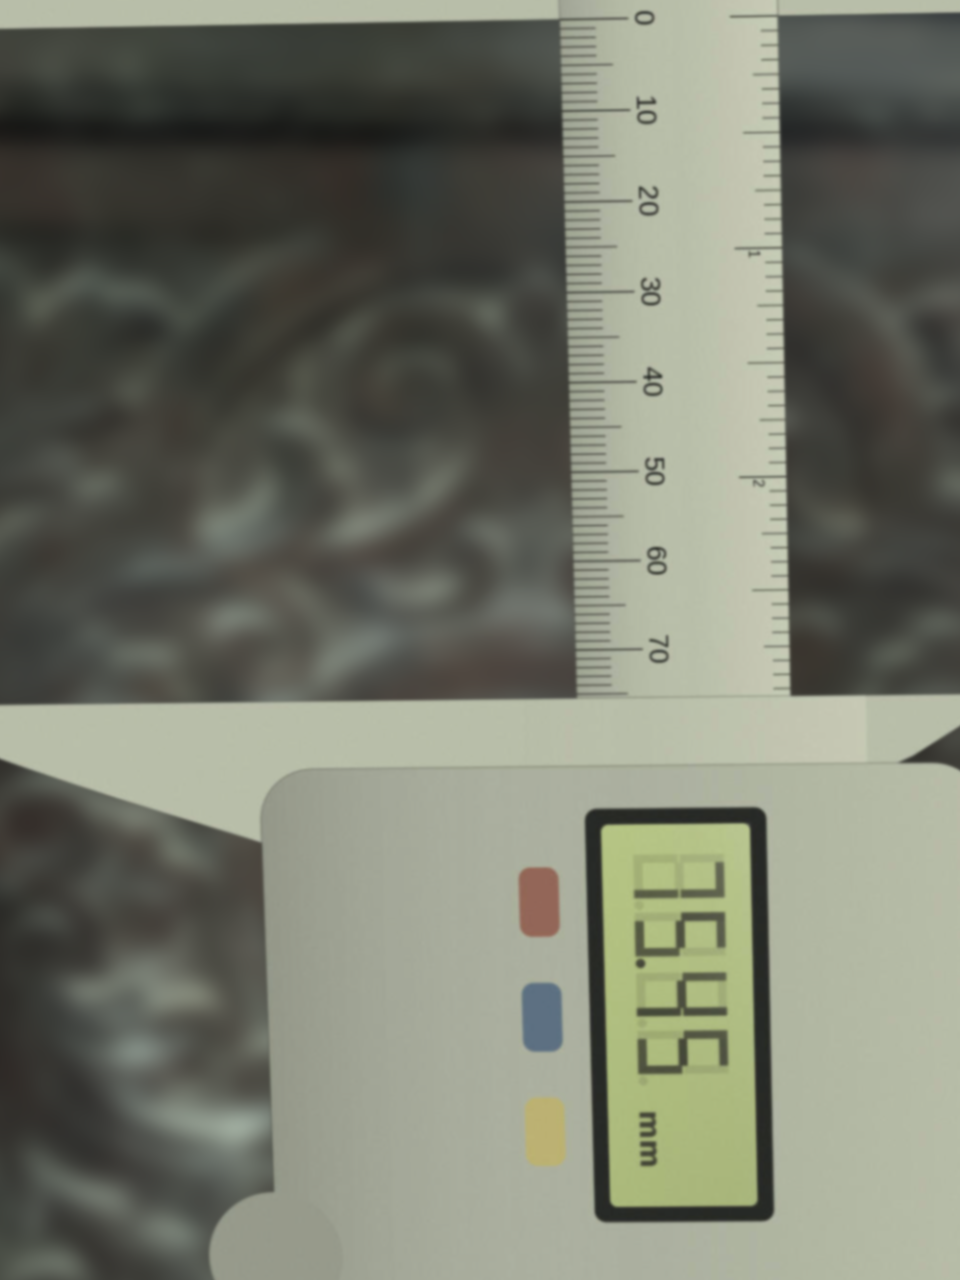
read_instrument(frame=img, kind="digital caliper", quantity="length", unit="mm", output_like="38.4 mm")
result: 75.45 mm
